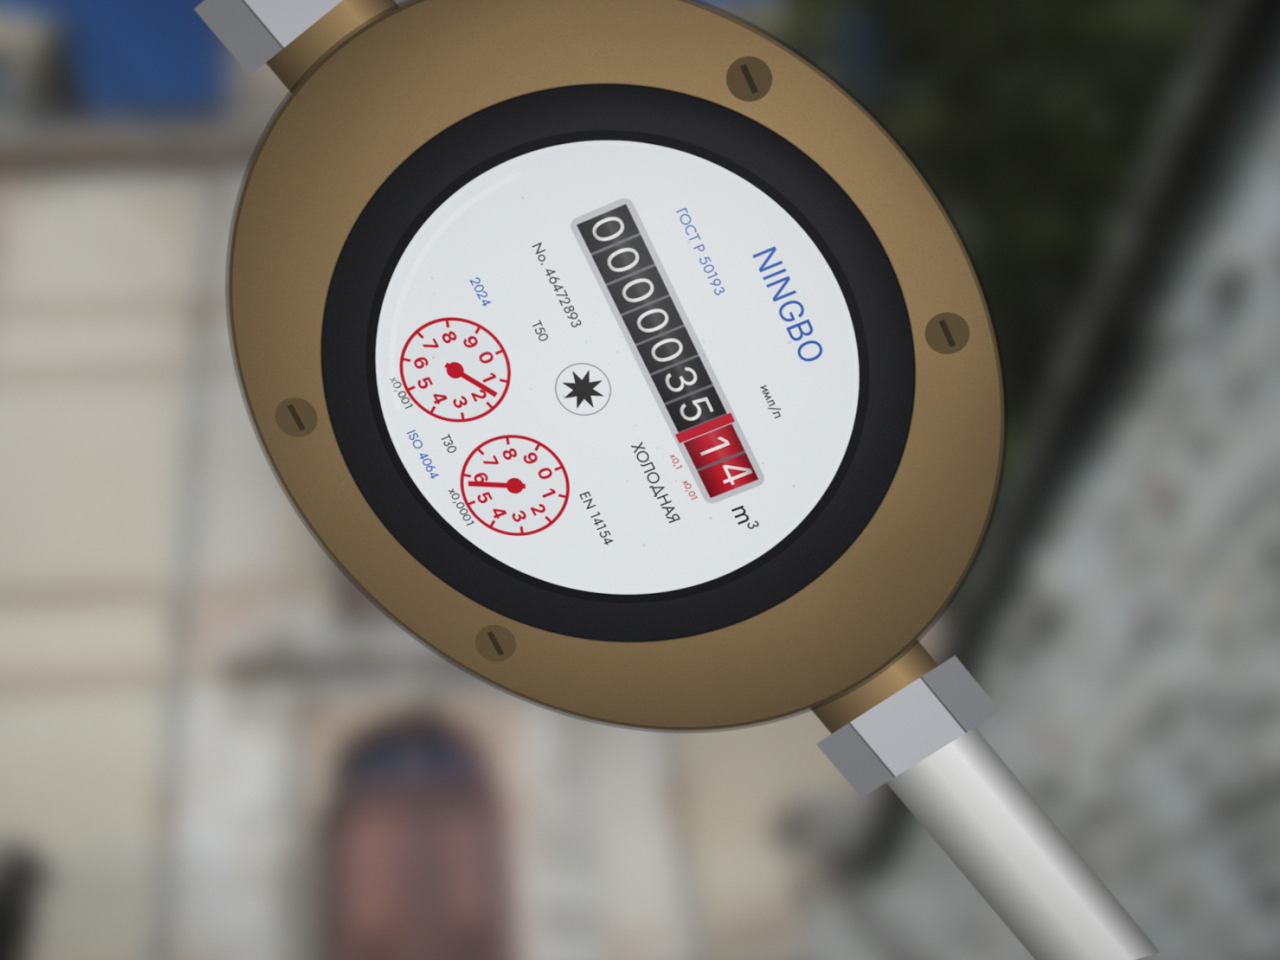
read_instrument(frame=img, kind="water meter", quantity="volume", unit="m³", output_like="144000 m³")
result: 35.1415 m³
